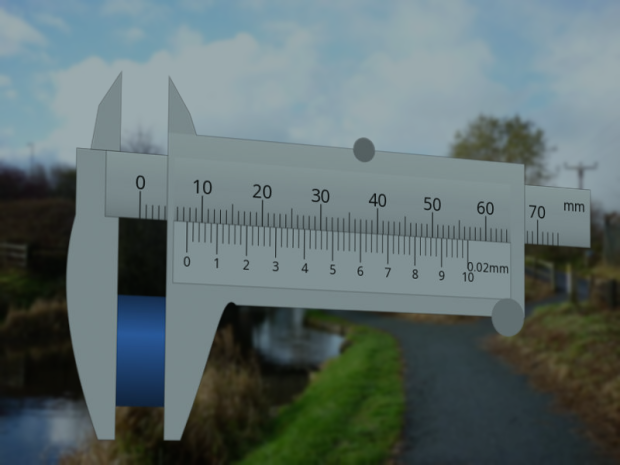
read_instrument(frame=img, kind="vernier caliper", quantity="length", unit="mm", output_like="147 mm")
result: 7.6 mm
